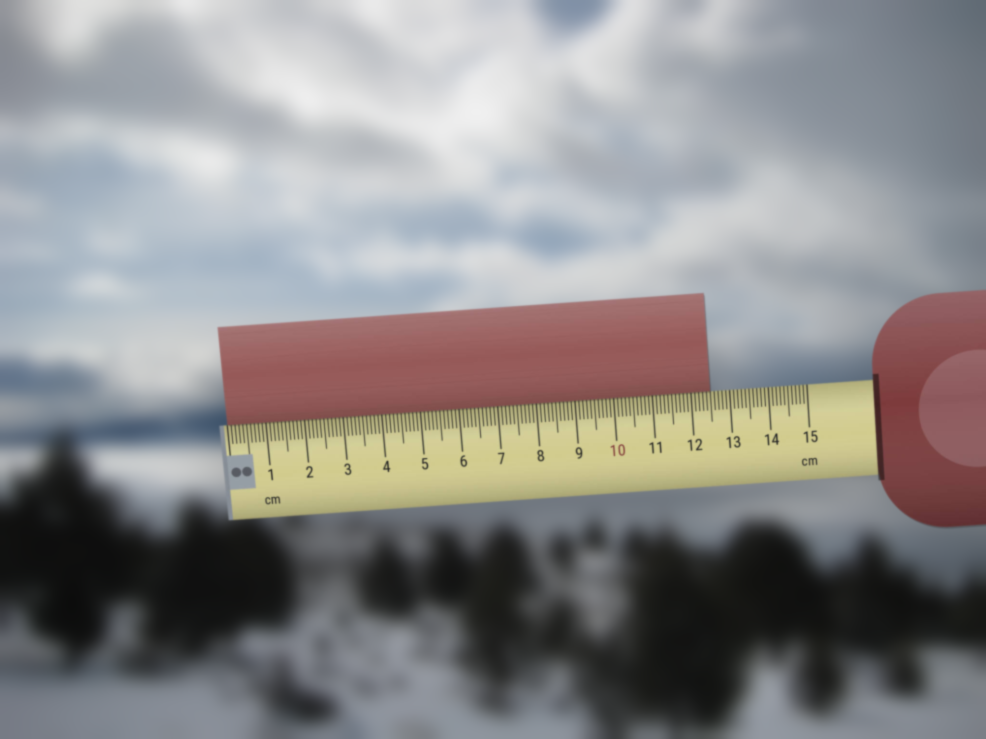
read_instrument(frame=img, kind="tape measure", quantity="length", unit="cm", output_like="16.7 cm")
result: 12.5 cm
